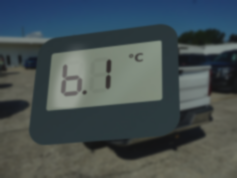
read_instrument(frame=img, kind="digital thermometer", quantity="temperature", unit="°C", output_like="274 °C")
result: 6.1 °C
